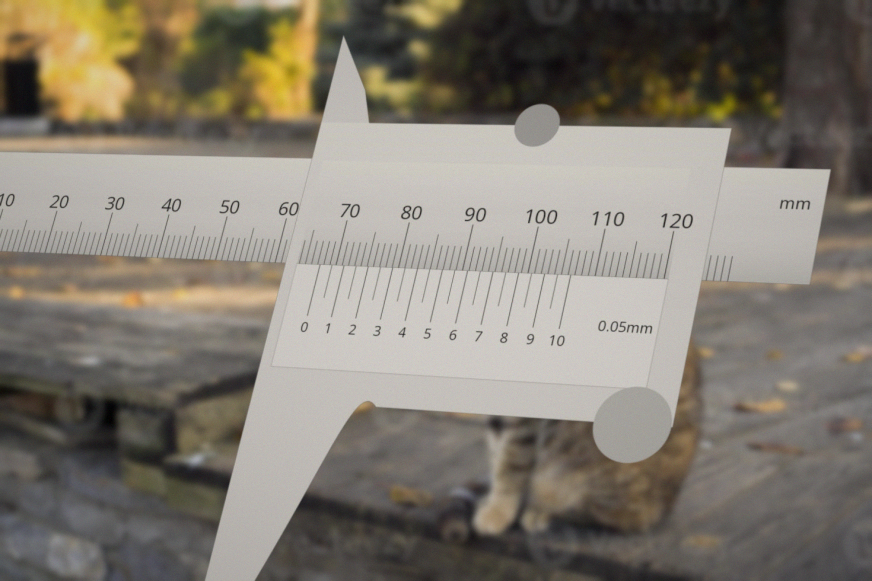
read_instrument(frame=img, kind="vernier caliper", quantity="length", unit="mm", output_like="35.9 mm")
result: 67.4 mm
